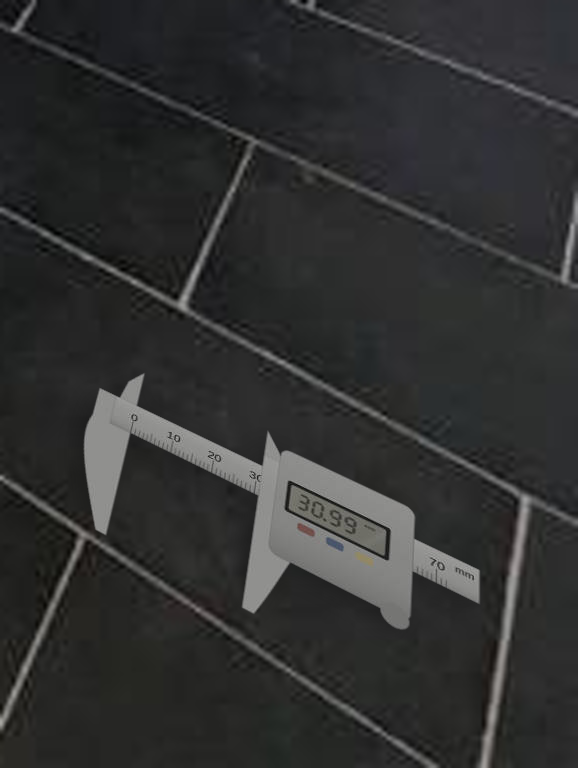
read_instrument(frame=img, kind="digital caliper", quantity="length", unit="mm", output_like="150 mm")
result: 30.99 mm
